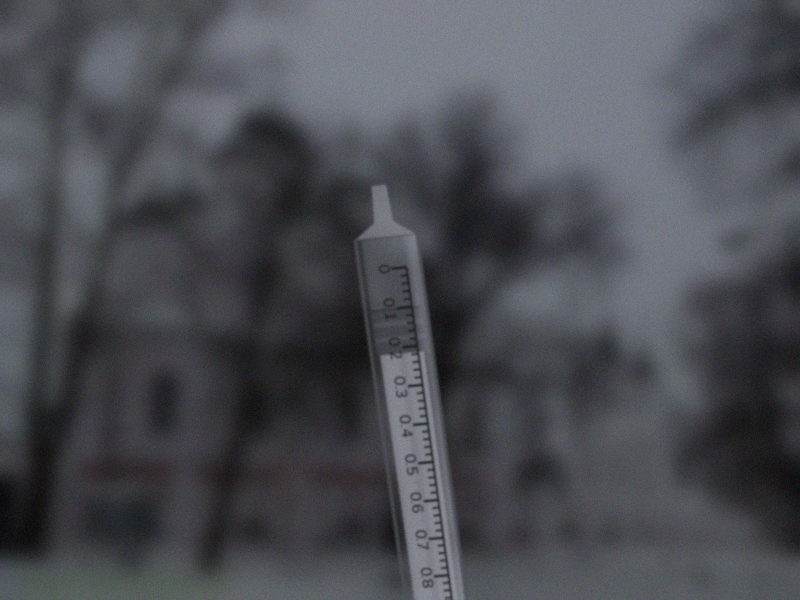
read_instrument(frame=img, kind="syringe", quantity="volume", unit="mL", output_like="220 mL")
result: 0.1 mL
